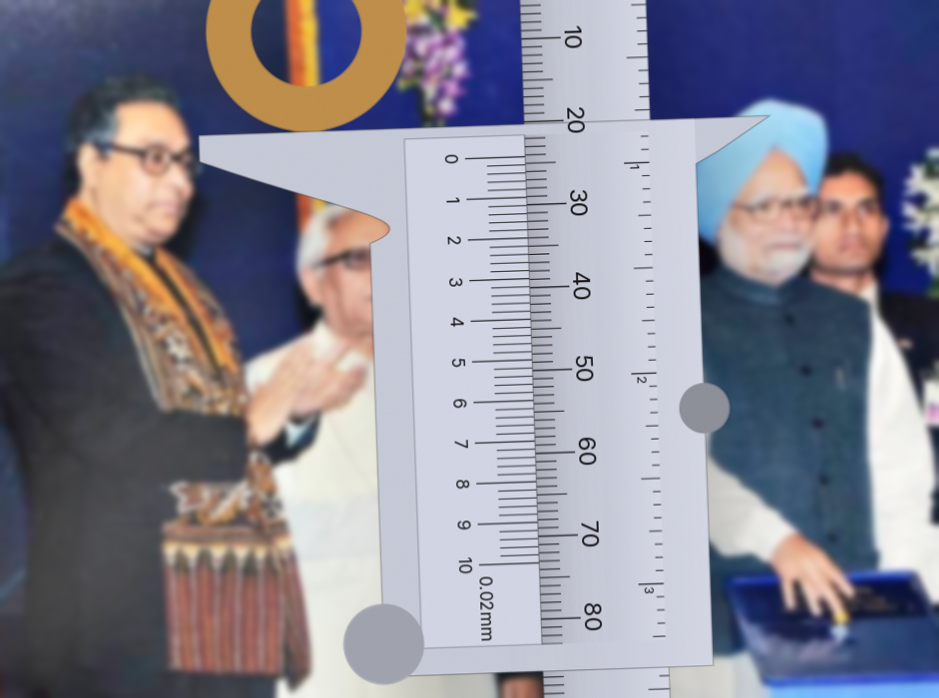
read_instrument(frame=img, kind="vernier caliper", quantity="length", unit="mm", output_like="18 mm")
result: 24.2 mm
